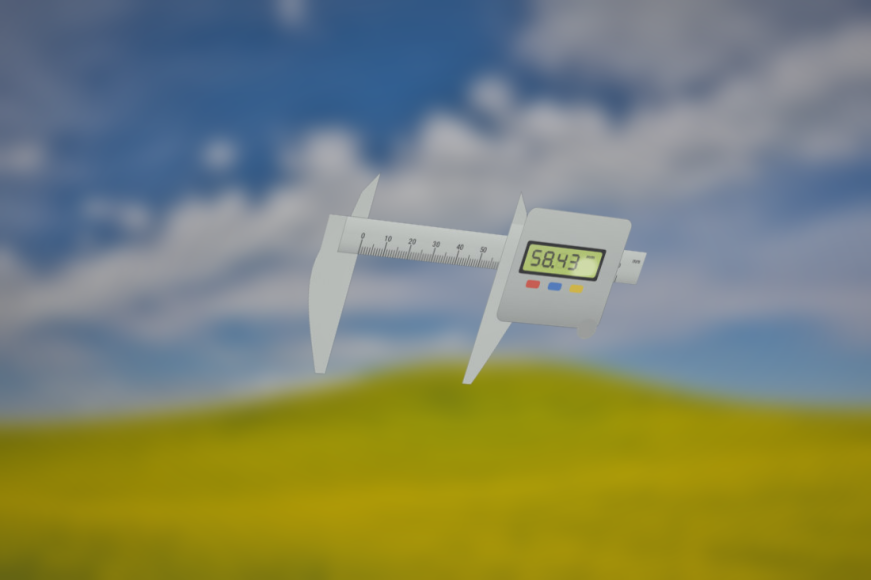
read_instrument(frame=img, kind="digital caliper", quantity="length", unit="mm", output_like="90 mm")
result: 58.43 mm
